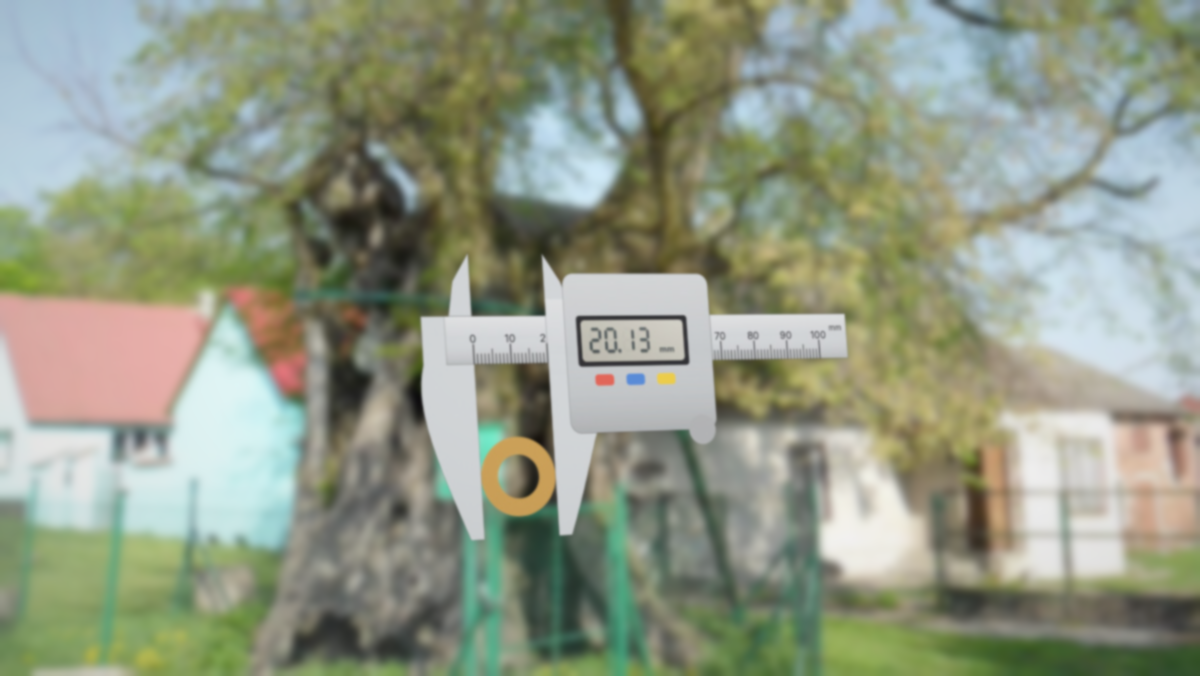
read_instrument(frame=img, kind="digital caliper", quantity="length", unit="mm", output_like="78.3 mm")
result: 20.13 mm
